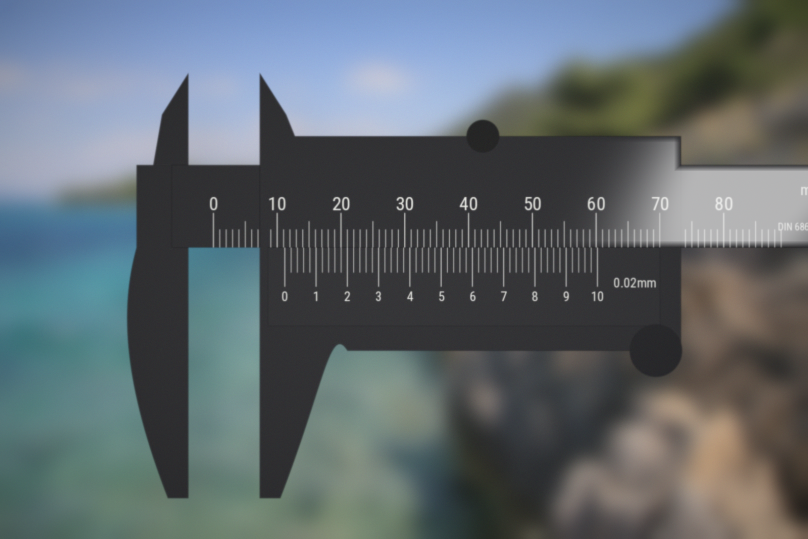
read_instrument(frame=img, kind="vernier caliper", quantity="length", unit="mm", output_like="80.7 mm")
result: 11.2 mm
